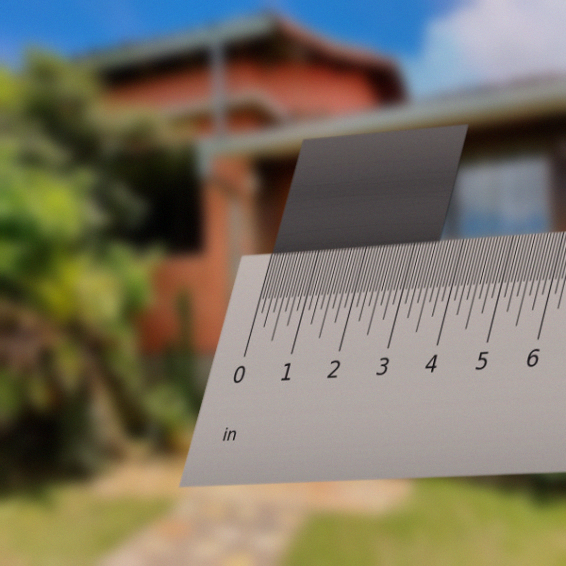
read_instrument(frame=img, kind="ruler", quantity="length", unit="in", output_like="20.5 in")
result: 3.5 in
